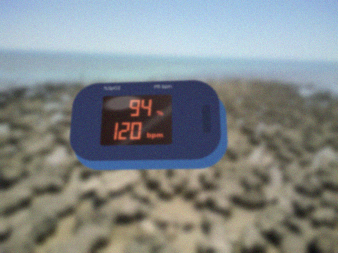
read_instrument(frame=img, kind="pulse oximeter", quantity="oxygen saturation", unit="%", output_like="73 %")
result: 94 %
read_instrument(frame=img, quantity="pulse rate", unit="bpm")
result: 120 bpm
